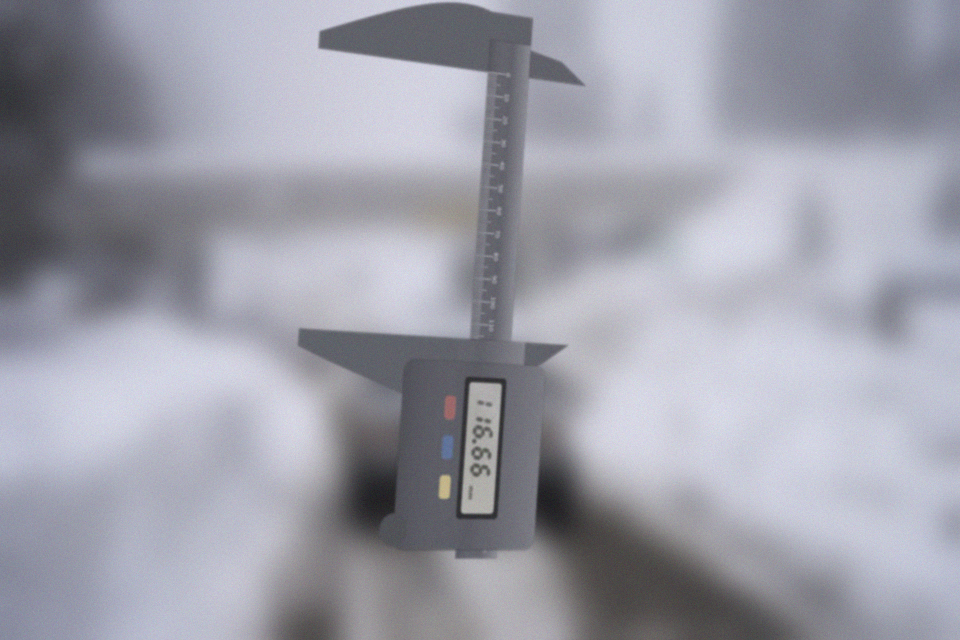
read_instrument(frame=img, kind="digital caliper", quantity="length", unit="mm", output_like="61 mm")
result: 116.66 mm
